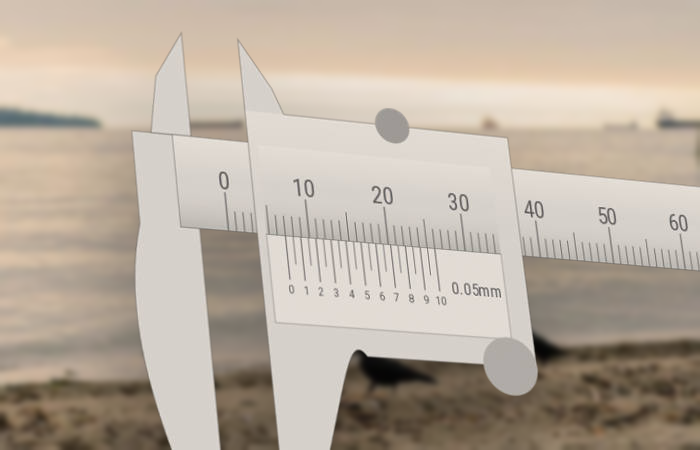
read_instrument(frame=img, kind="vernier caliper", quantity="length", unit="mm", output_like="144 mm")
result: 7.0 mm
